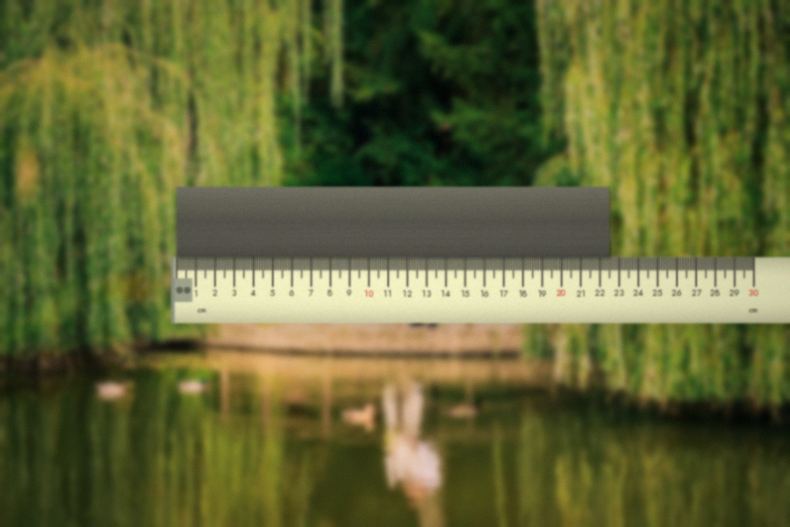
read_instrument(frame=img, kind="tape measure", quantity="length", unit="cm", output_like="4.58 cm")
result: 22.5 cm
